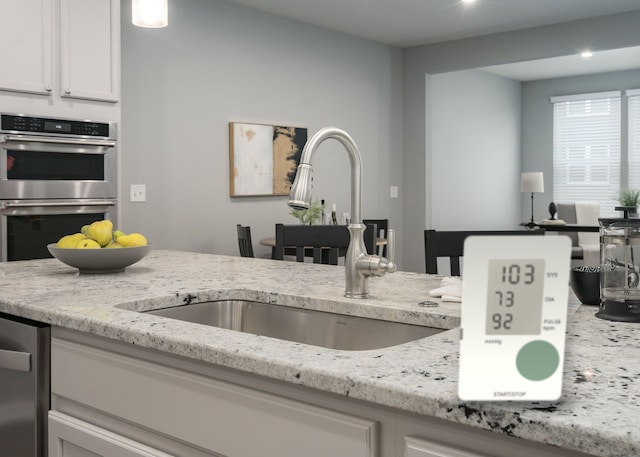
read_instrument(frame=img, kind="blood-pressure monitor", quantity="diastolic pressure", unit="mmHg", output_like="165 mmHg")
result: 73 mmHg
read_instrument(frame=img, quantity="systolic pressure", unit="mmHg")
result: 103 mmHg
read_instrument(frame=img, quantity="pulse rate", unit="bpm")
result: 92 bpm
